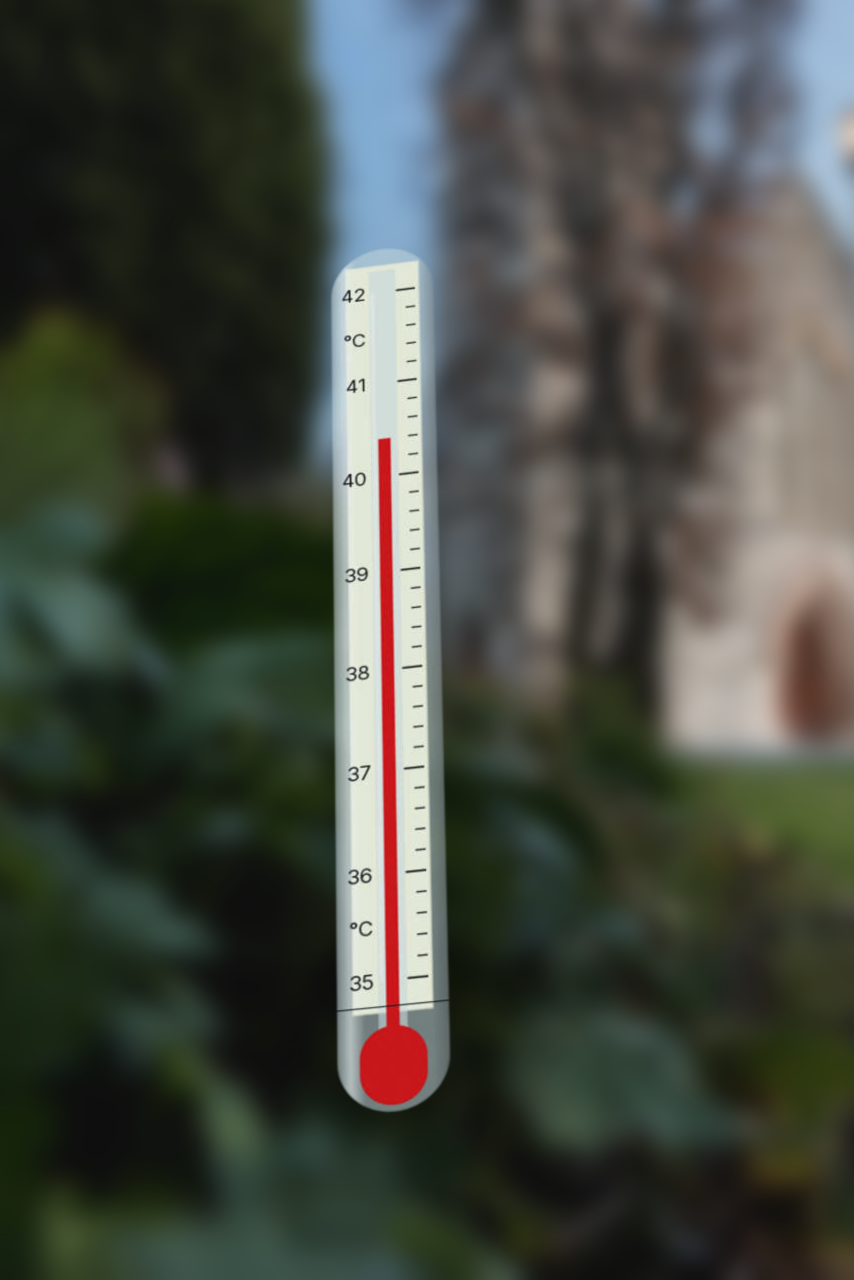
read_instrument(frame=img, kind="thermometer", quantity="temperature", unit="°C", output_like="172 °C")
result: 40.4 °C
